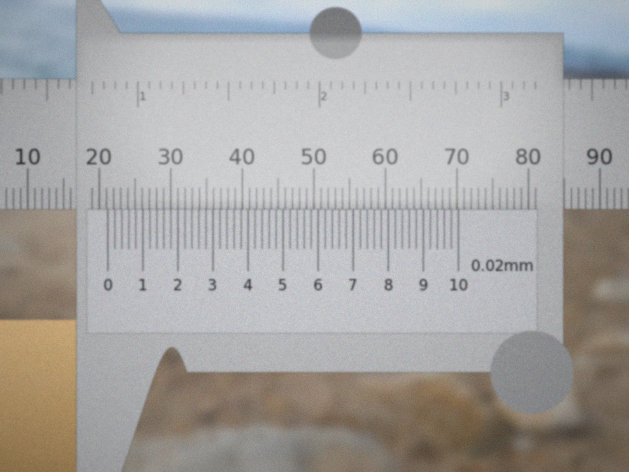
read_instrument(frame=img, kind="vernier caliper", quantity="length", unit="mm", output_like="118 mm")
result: 21.2 mm
